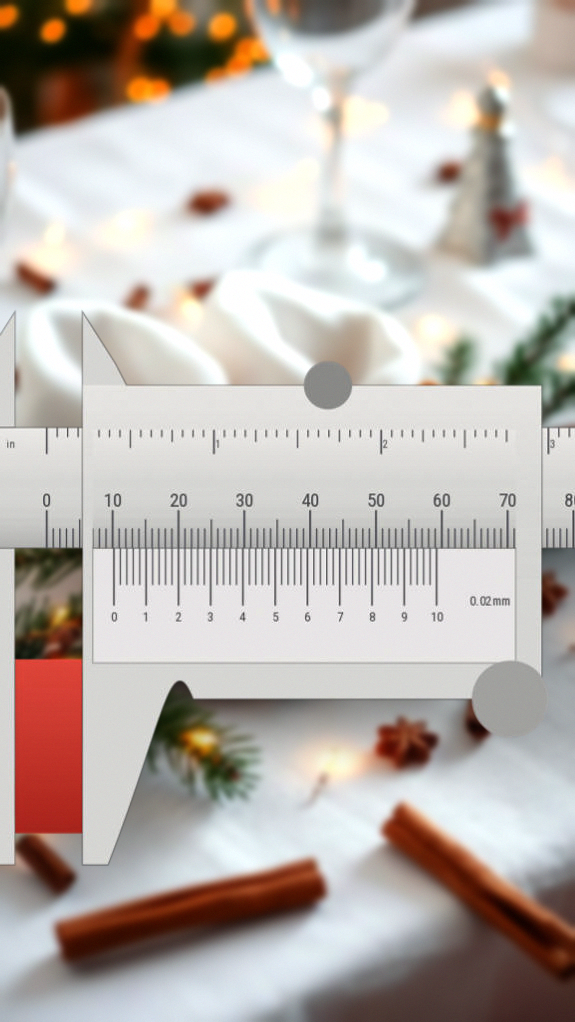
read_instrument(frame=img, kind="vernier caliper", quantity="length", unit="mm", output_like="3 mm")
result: 10.2 mm
